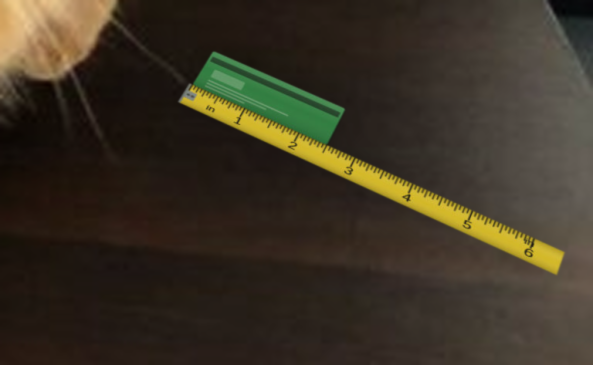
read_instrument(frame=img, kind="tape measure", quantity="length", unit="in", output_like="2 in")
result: 2.5 in
